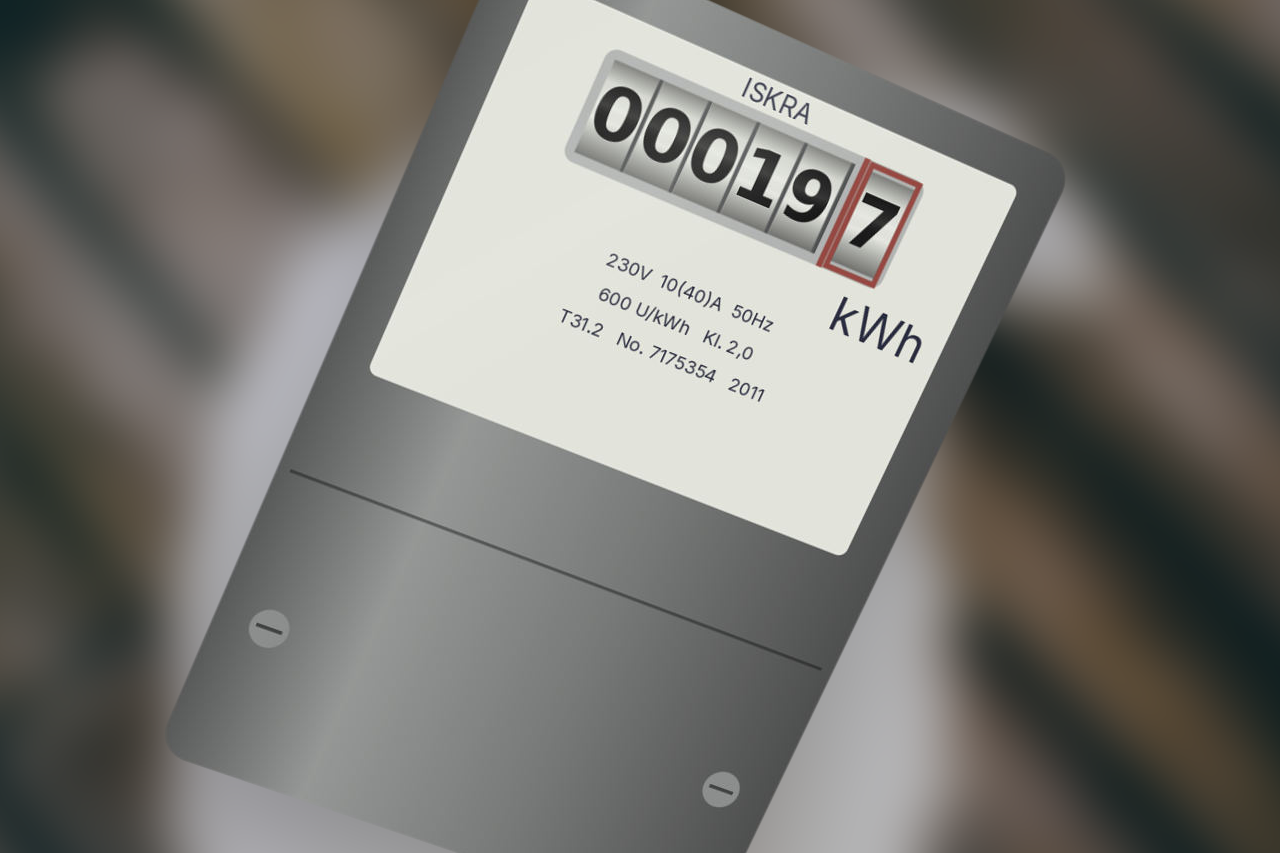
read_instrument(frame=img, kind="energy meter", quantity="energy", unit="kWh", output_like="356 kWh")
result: 19.7 kWh
